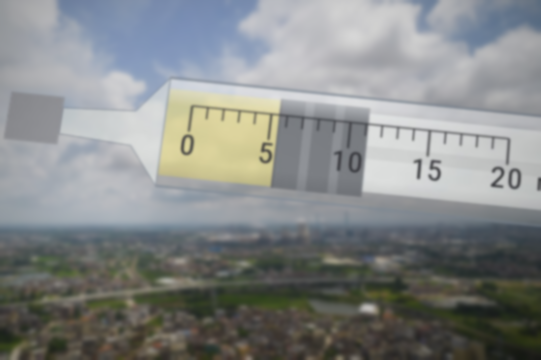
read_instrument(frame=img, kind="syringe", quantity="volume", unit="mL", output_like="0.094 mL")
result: 5.5 mL
